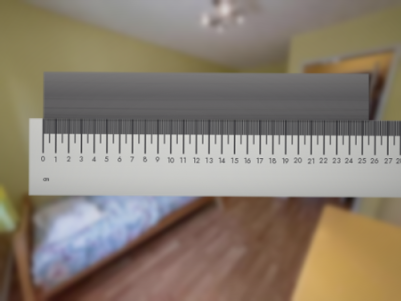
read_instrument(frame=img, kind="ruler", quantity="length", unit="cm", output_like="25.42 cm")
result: 25.5 cm
